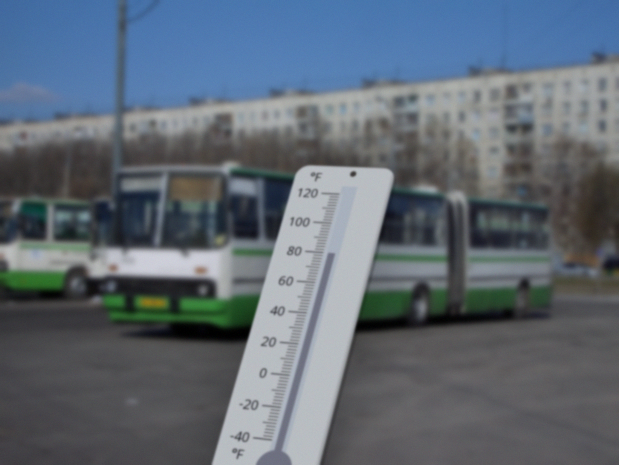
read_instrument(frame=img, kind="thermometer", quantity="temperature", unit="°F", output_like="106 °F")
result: 80 °F
